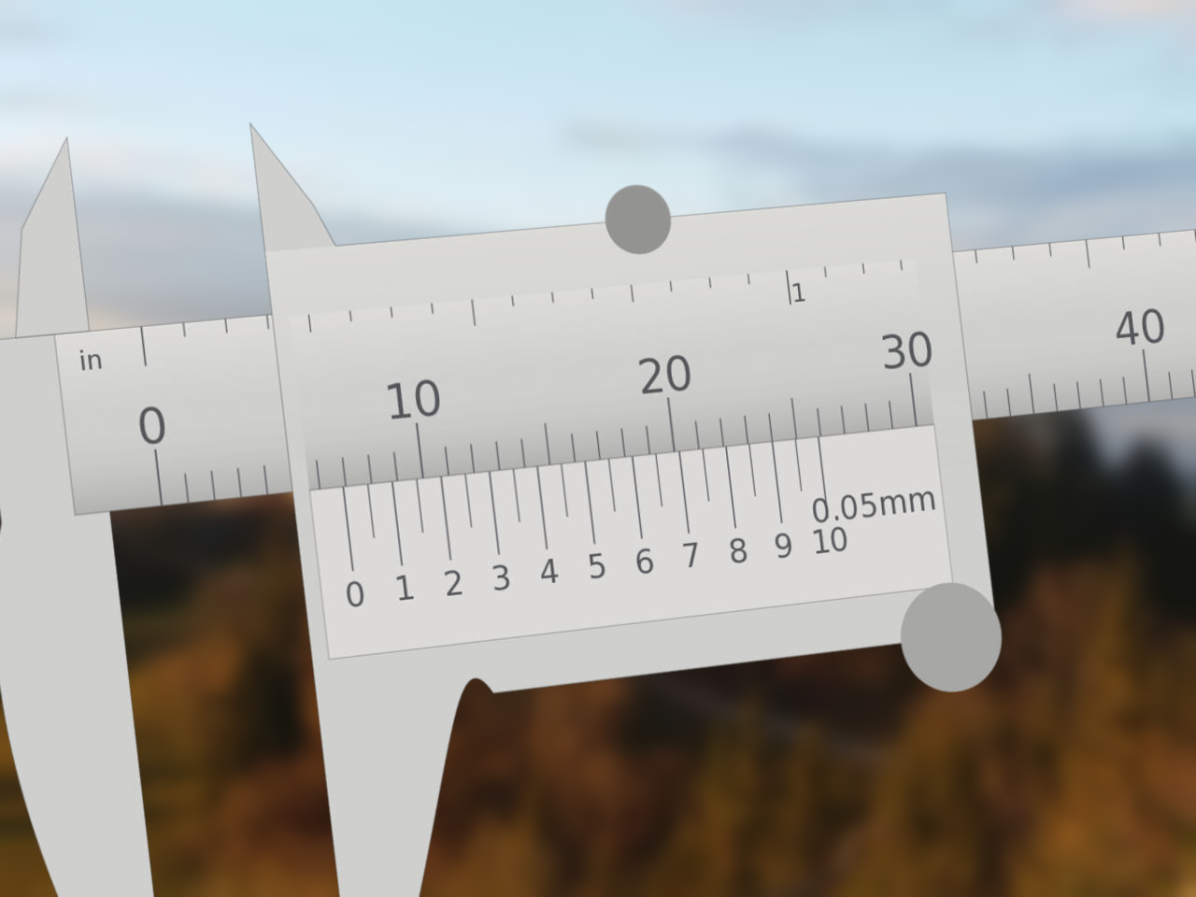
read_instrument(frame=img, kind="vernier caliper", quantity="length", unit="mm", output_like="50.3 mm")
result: 6.90 mm
